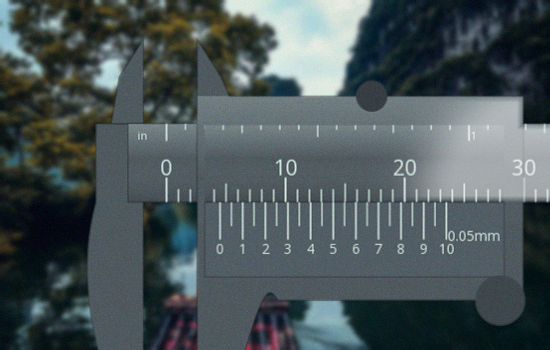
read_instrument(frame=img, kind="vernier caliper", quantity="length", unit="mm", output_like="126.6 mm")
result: 4.5 mm
